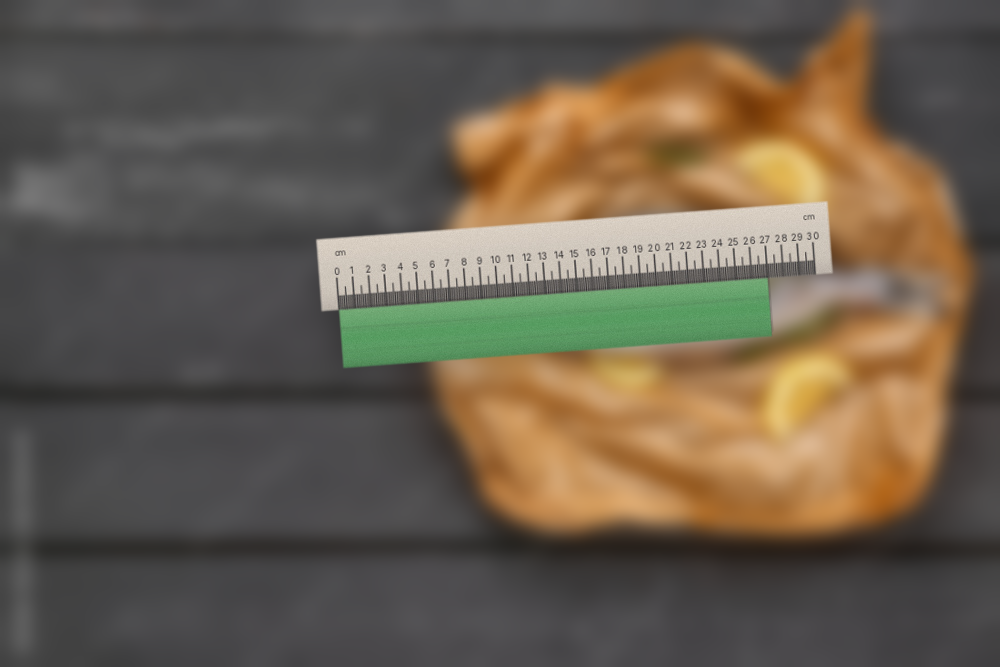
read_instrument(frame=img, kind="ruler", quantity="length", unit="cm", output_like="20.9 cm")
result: 27 cm
